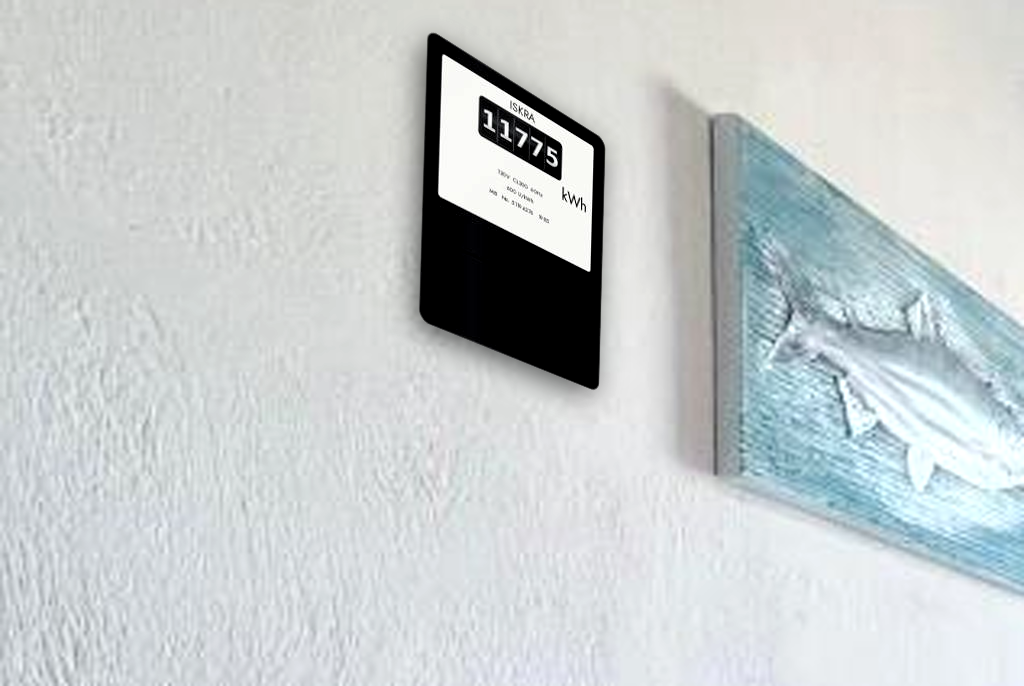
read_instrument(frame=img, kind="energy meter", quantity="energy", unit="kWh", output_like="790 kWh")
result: 11775 kWh
